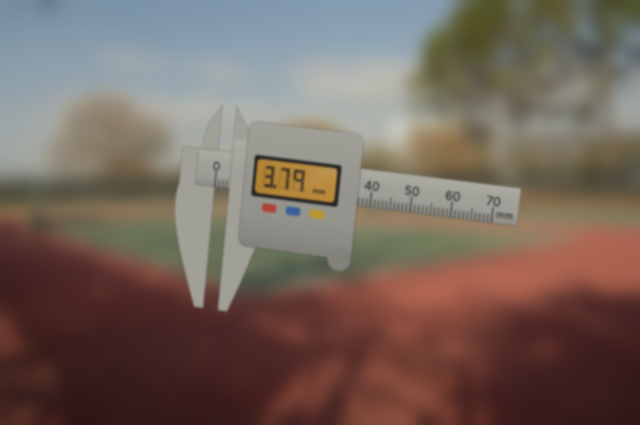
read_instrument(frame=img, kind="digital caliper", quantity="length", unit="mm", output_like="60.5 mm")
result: 3.79 mm
